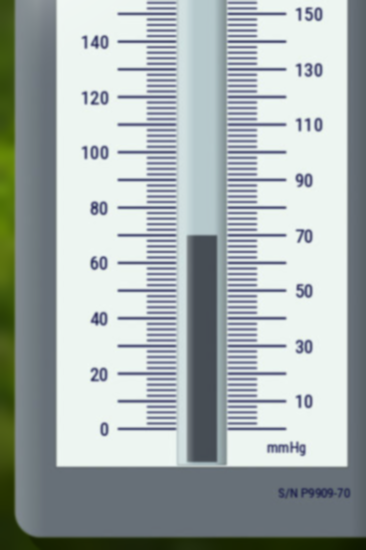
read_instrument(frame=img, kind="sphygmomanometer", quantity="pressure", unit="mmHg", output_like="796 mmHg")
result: 70 mmHg
